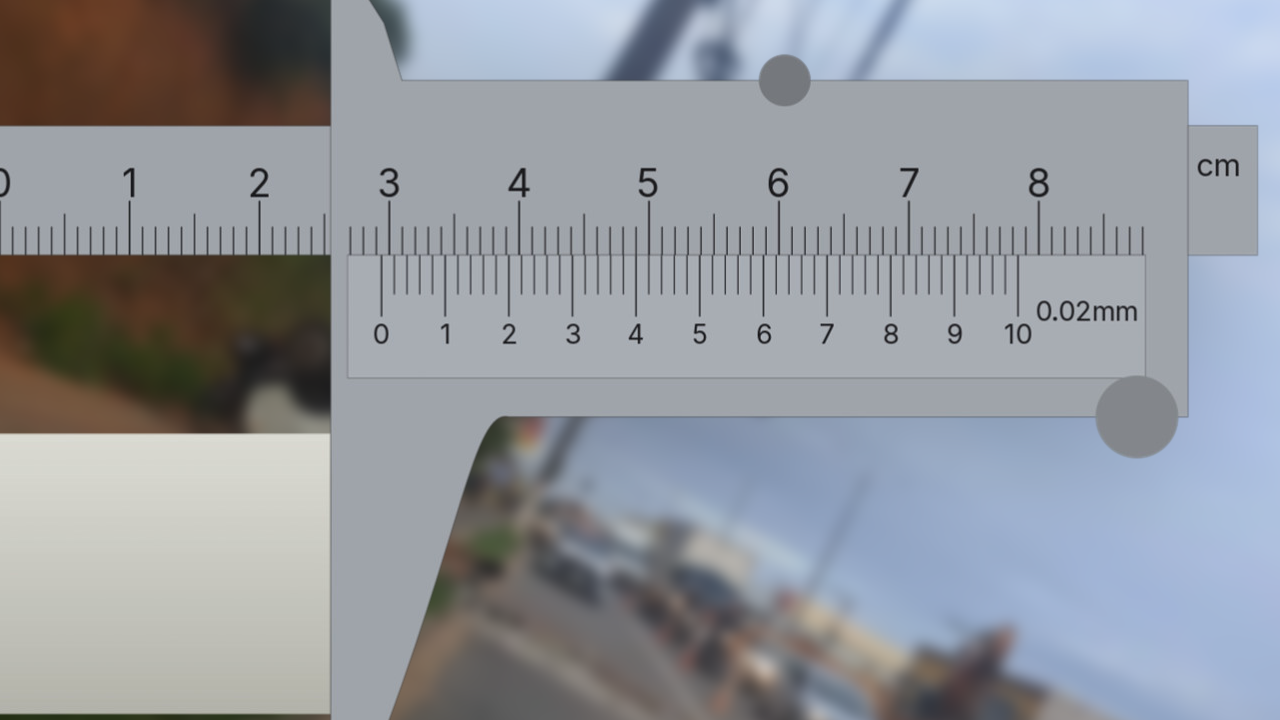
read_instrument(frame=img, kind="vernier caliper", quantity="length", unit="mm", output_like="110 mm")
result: 29.4 mm
